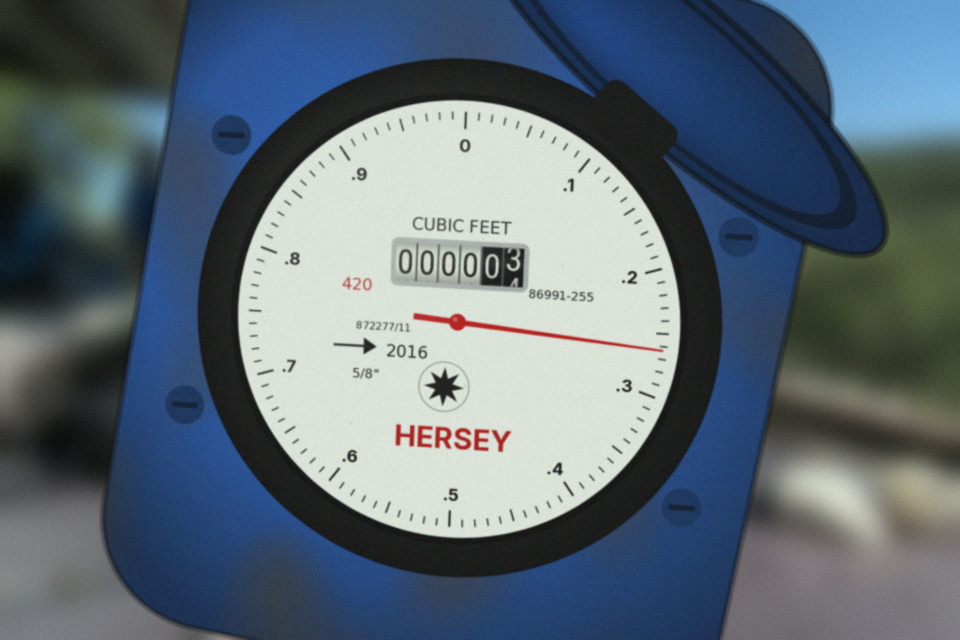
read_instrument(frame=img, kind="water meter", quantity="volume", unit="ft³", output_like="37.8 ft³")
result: 3.26 ft³
